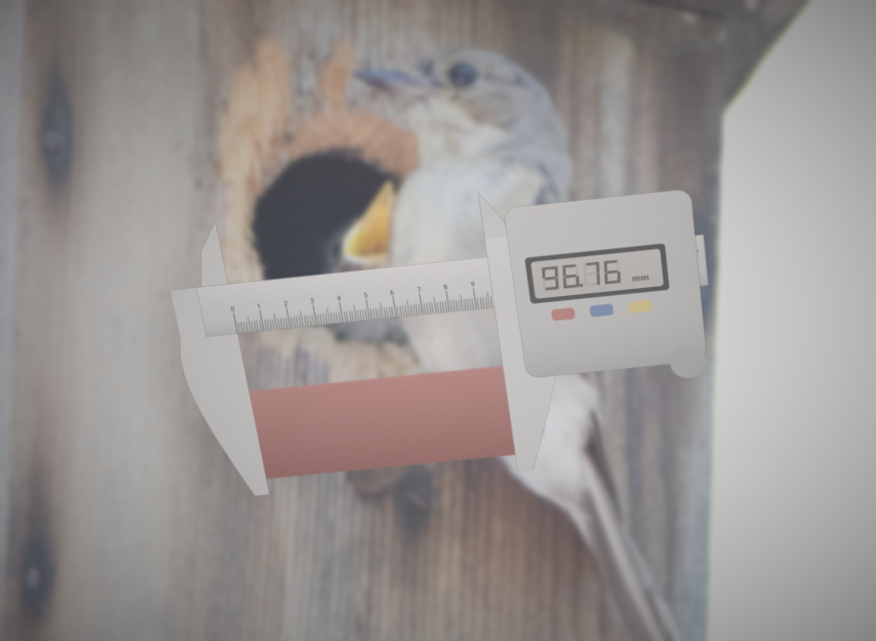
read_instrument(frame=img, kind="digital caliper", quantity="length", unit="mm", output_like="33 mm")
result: 96.76 mm
